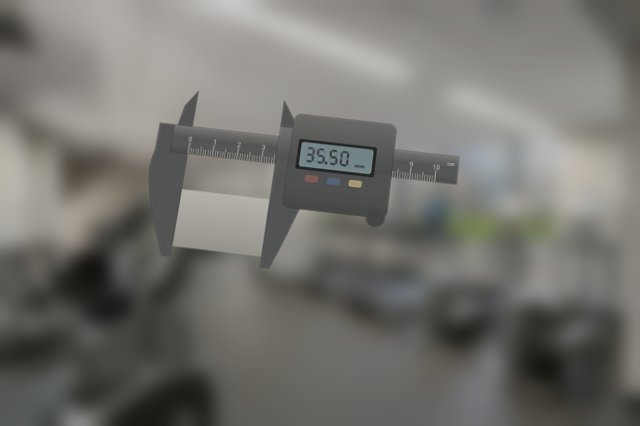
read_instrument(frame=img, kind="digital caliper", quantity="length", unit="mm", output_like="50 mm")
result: 35.50 mm
